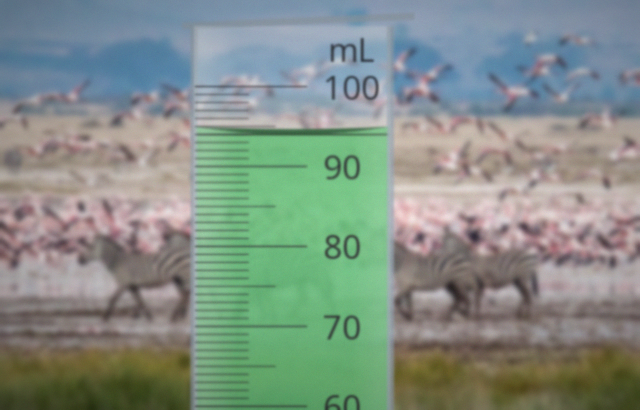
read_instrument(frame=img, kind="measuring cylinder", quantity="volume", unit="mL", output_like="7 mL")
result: 94 mL
